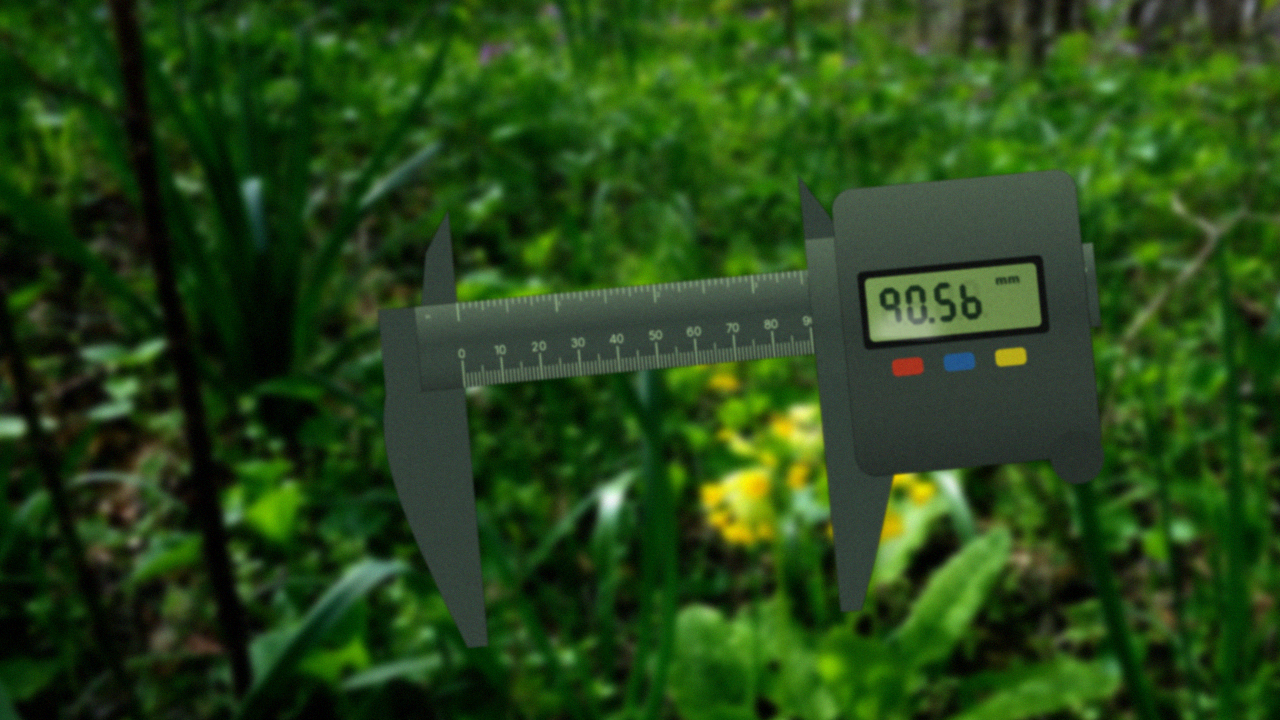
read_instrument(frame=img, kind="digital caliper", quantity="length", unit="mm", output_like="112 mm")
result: 90.56 mm
